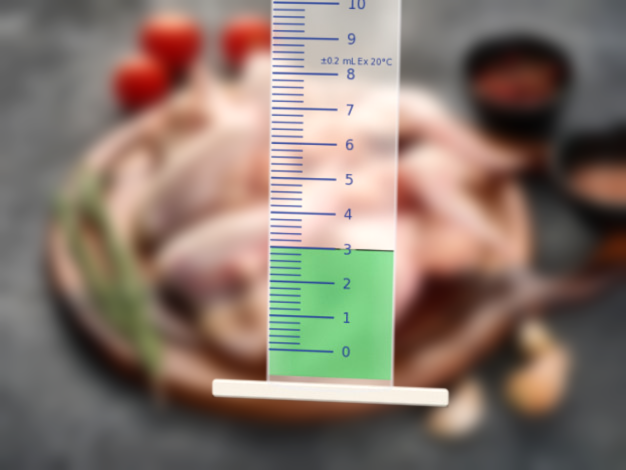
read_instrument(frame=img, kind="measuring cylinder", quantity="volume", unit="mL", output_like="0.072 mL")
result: 3 mL
